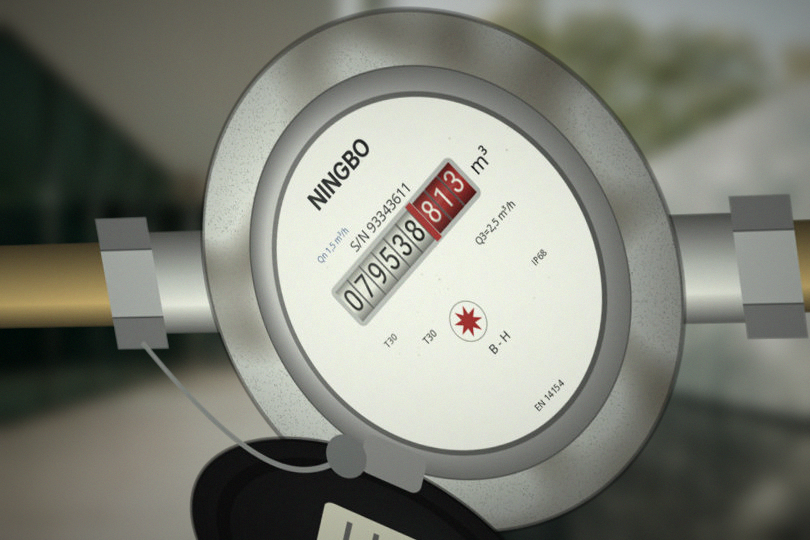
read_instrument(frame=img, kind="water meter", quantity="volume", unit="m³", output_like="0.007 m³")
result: 79538.813 m³
